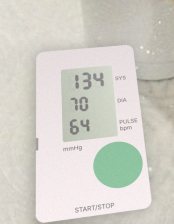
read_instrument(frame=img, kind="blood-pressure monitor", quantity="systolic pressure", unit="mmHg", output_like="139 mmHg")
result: 134 mmHg
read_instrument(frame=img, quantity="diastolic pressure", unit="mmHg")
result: 70 mmHg
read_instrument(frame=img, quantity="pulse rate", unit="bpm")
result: 64 bpm
